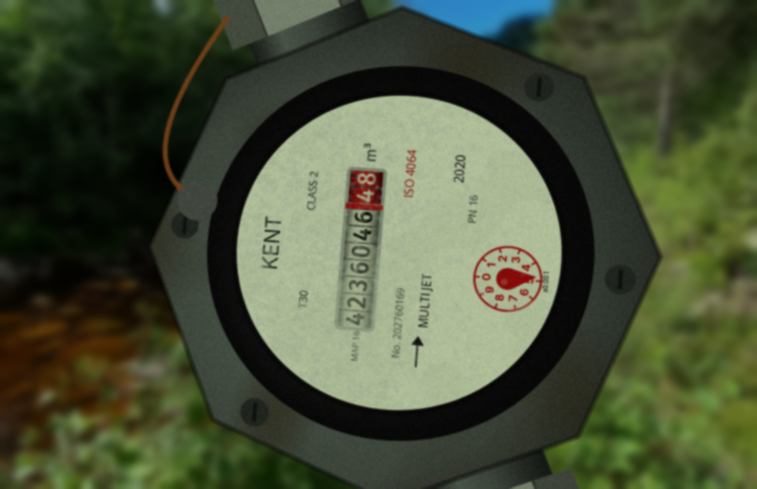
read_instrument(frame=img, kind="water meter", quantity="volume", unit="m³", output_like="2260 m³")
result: 4236046.484 m³
